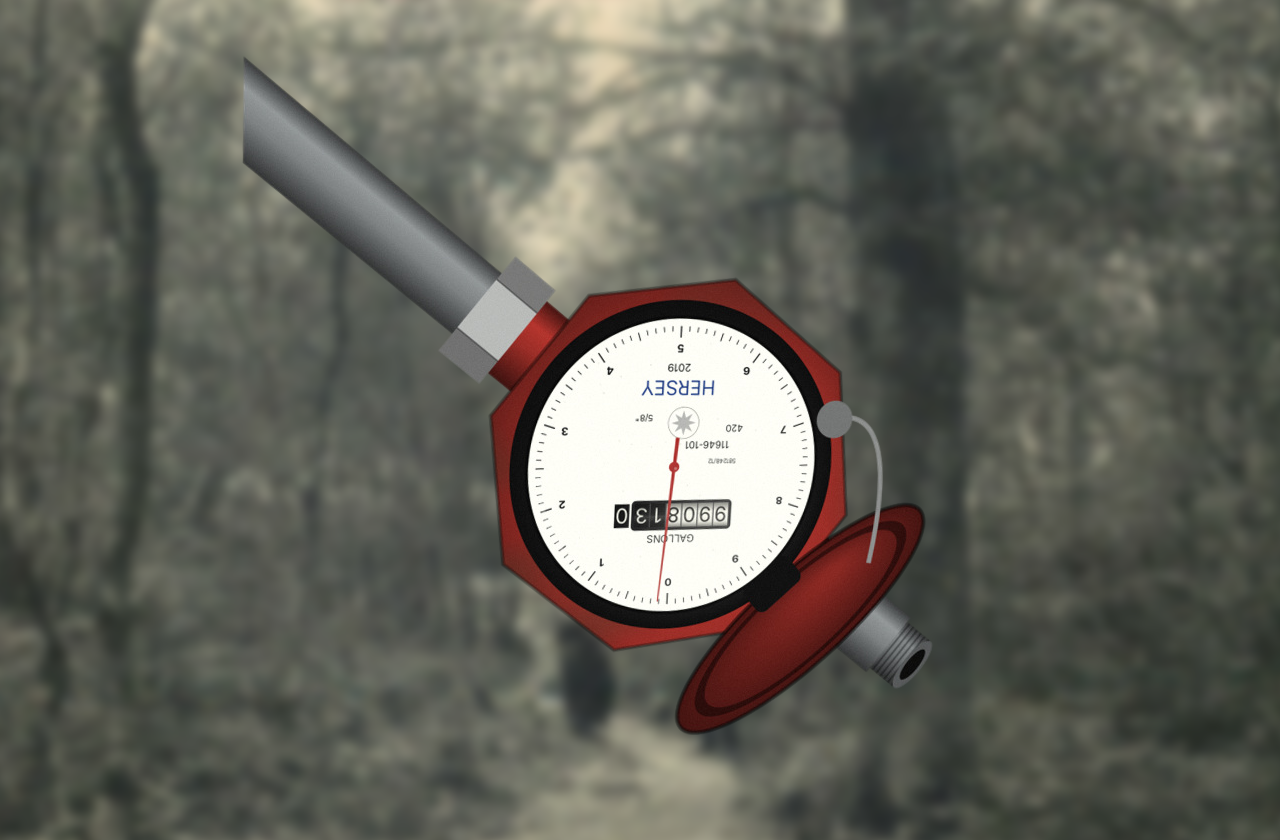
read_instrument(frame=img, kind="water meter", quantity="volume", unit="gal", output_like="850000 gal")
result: 9908130.1 gal
